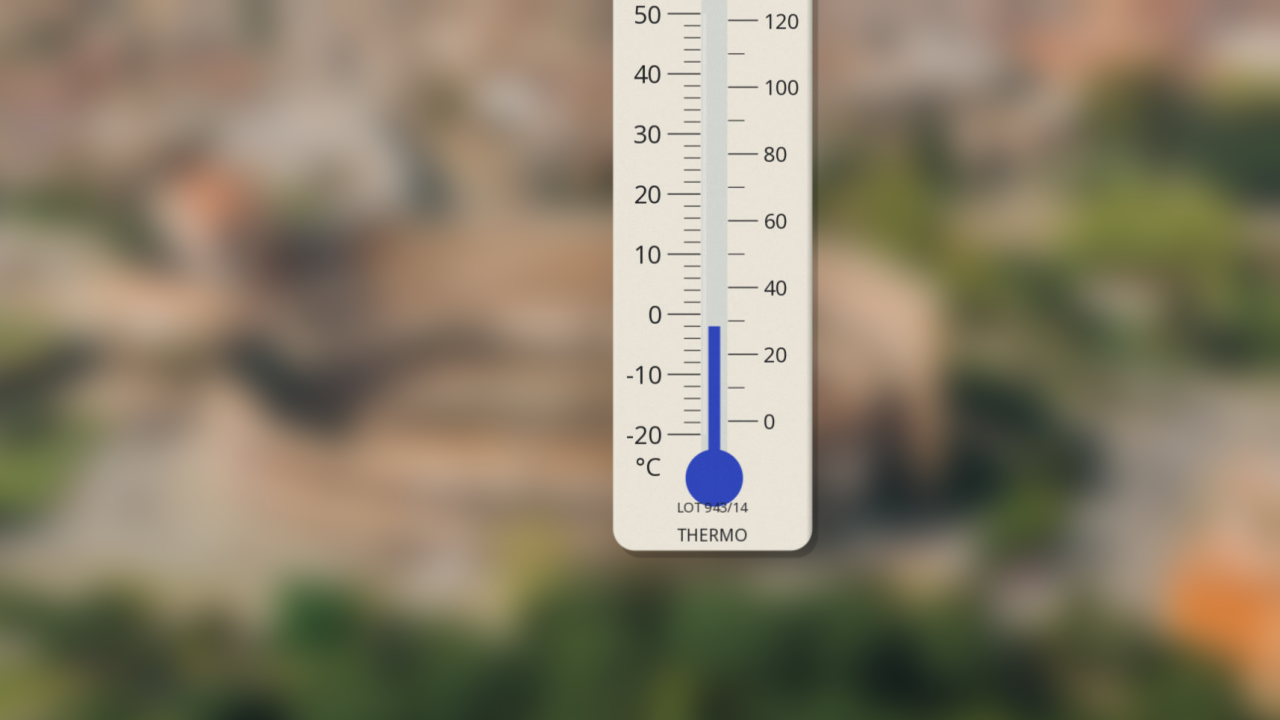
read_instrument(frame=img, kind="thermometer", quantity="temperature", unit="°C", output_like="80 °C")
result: -2 °C
